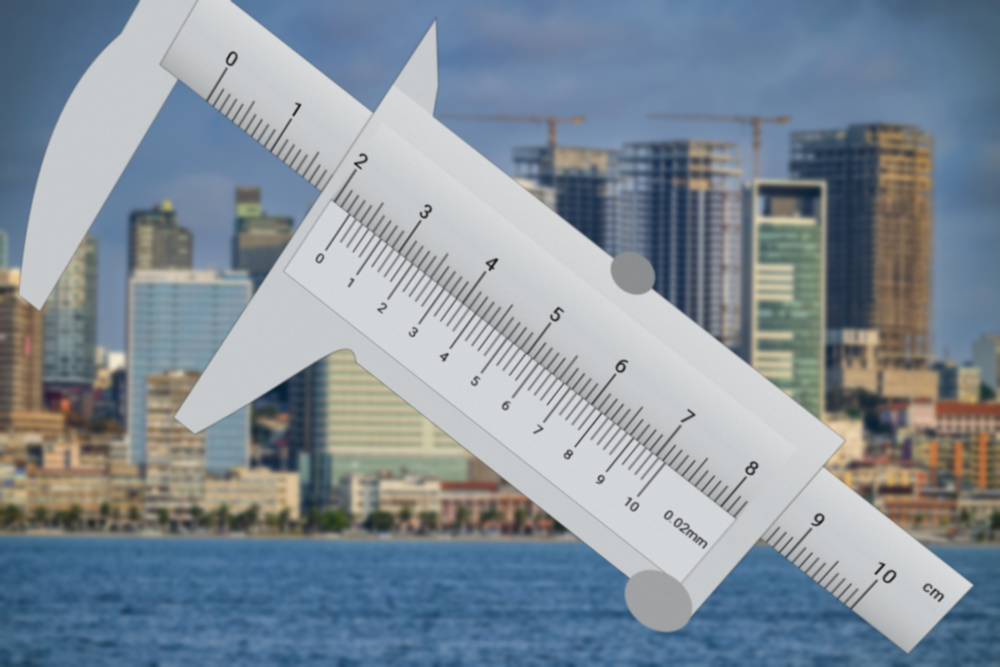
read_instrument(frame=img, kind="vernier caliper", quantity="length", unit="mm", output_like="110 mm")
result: 22.4 mm
